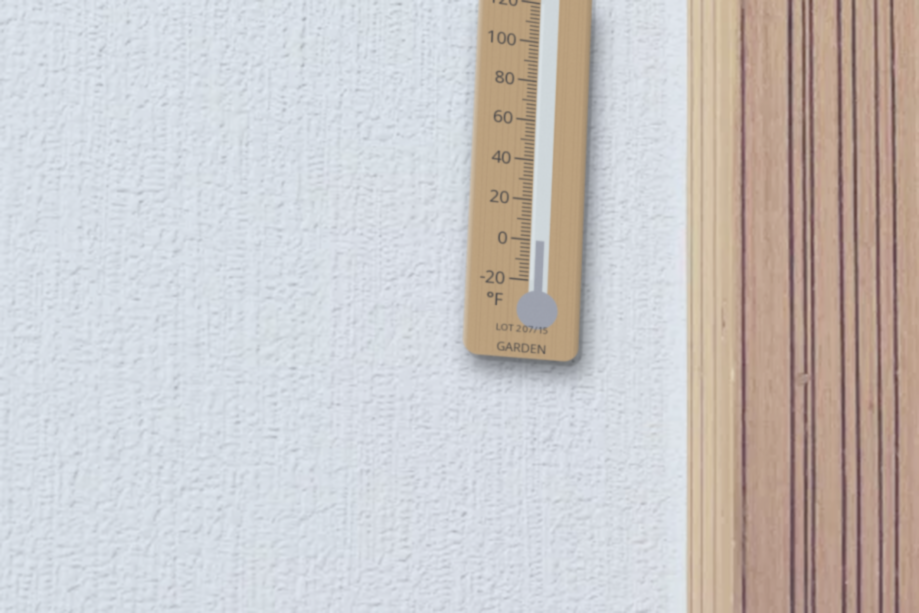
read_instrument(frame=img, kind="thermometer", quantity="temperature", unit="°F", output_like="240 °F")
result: 0 °F
